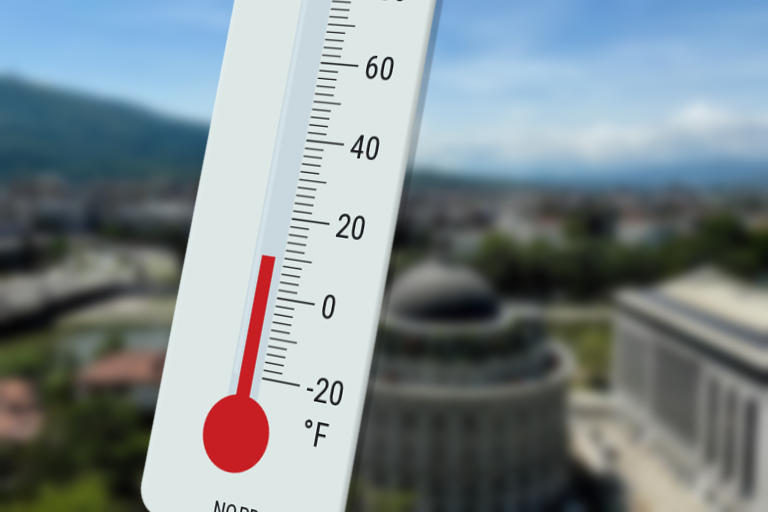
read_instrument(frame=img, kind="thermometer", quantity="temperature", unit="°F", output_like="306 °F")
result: 10 °F
